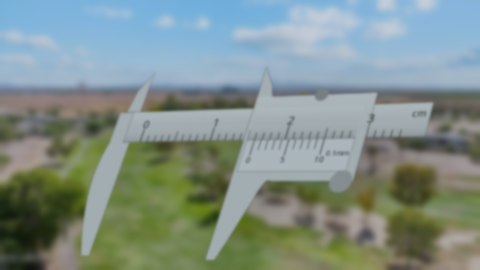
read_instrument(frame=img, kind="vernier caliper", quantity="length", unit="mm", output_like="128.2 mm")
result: 16.0 mm
